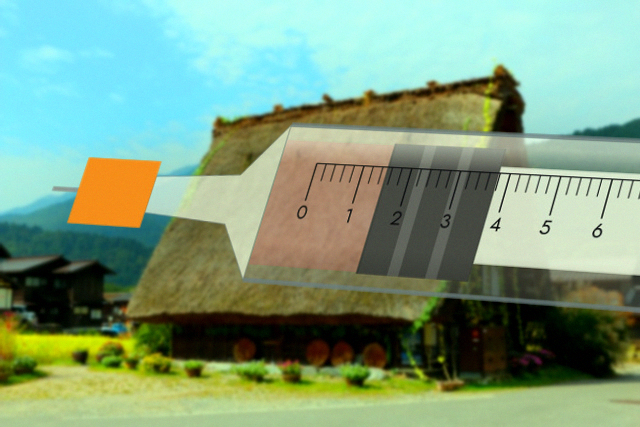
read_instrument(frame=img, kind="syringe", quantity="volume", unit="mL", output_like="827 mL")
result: 1.5 mL
